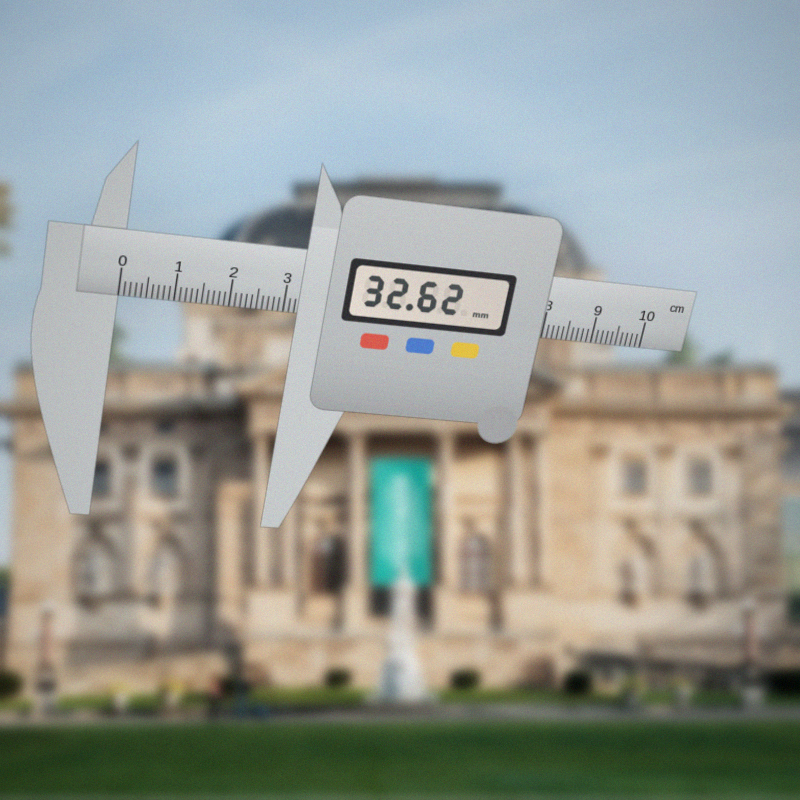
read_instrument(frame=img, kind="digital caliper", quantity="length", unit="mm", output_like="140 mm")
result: 32.62 mm
